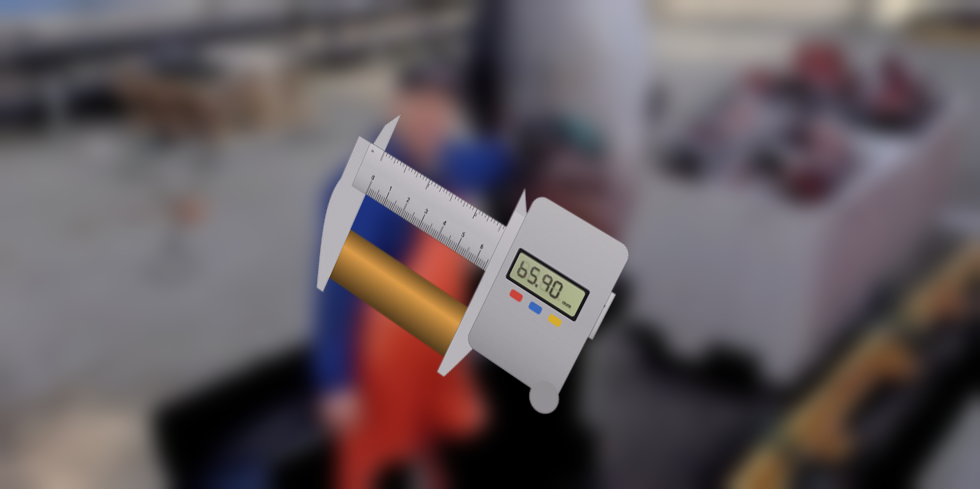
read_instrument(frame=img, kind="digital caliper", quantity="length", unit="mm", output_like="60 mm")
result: 65.90 mm
